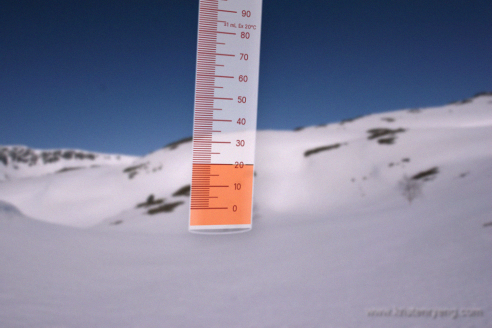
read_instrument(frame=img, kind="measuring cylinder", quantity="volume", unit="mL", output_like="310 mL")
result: 20 mL
